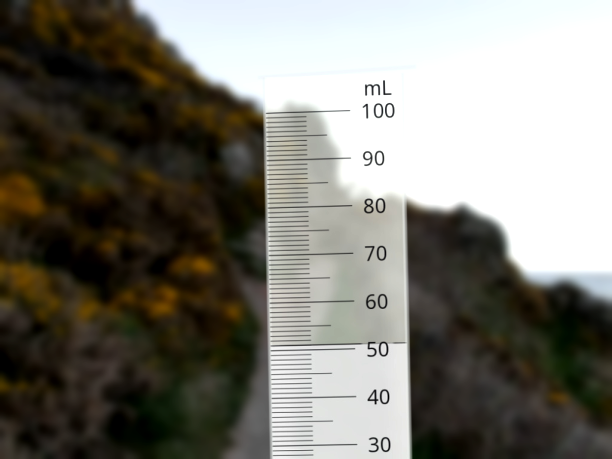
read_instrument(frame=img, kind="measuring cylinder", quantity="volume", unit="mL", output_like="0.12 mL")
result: 51 mL
